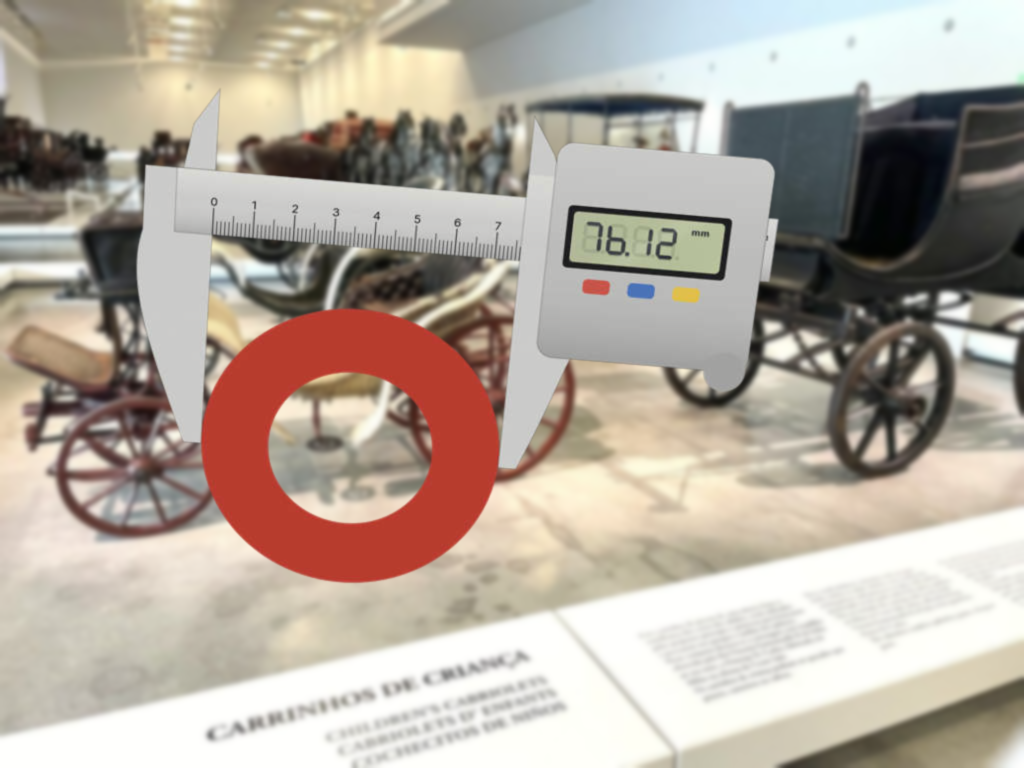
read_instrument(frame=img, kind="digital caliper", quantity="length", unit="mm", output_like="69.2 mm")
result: 76.12 mm
